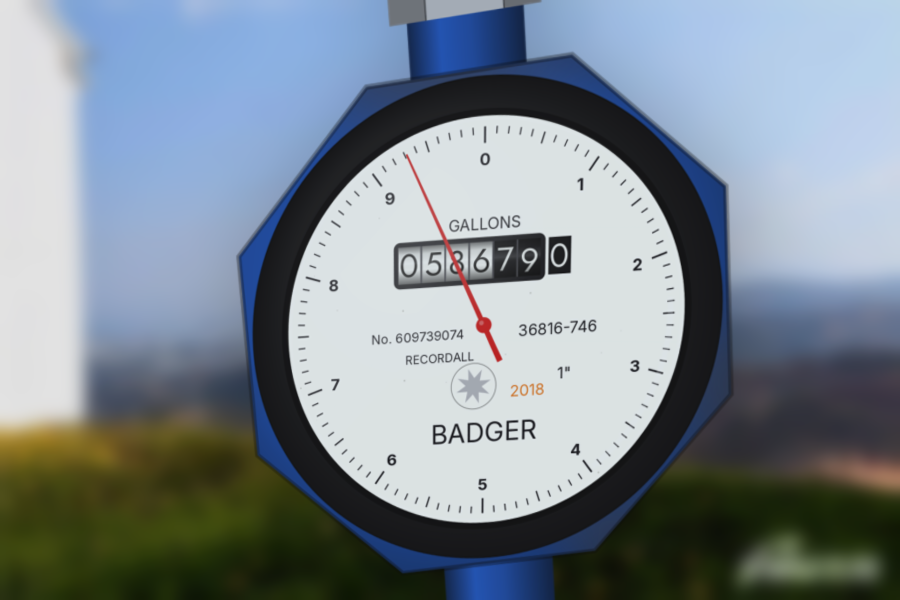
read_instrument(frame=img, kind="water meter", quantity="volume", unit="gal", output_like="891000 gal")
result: 586789.3 gal
